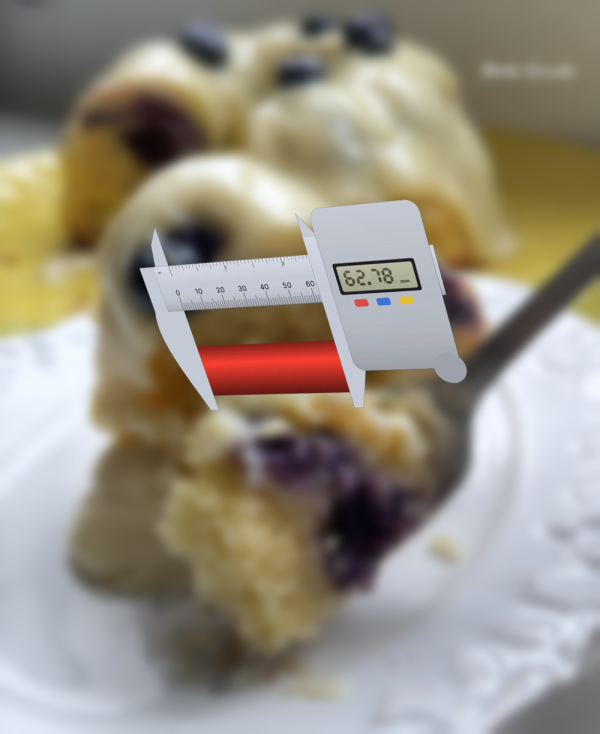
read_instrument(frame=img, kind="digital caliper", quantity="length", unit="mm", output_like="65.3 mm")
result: 62.78 mm
